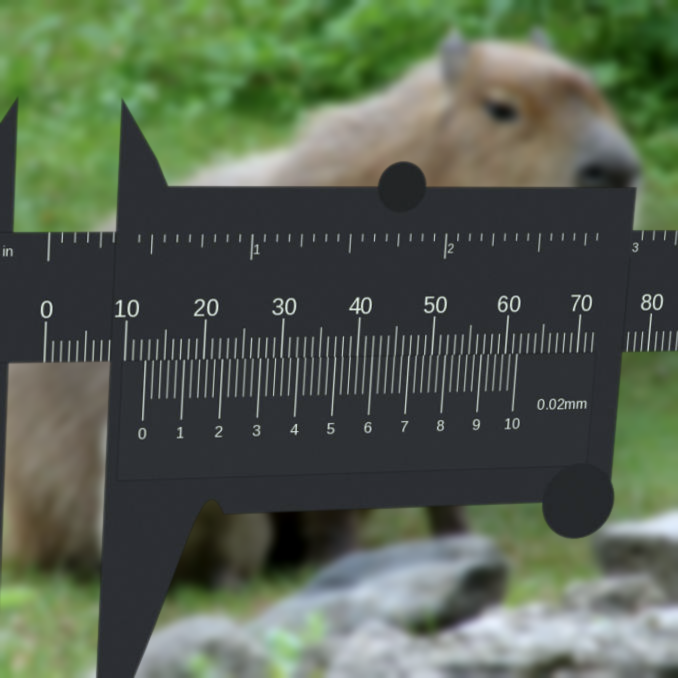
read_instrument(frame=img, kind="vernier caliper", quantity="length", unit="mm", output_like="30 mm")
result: 12.6 mm
